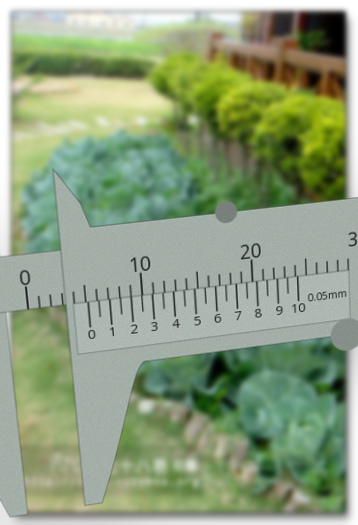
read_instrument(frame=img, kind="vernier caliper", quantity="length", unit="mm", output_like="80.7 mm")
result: 5.2 mm
